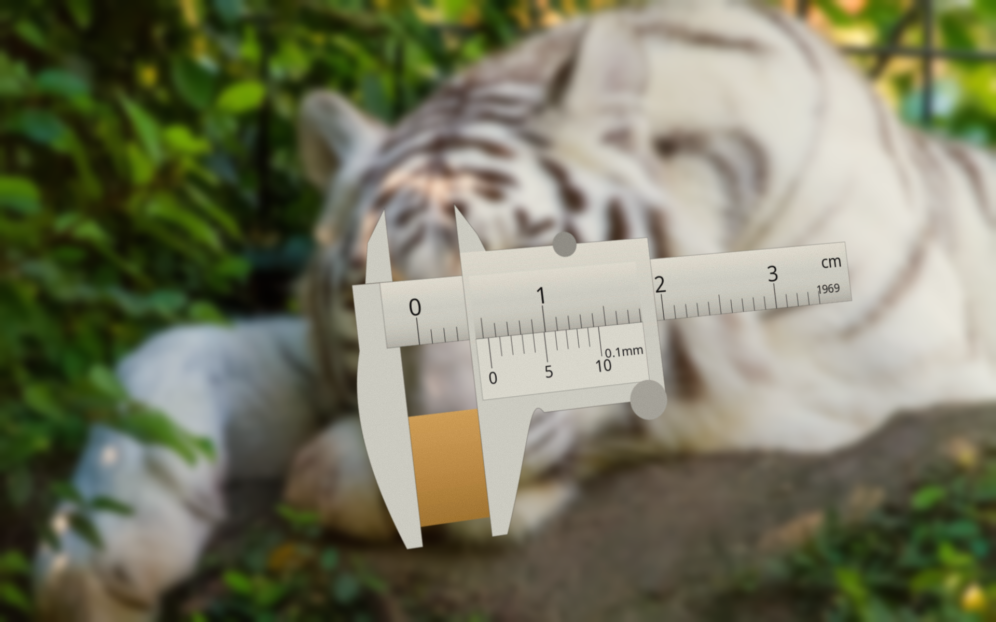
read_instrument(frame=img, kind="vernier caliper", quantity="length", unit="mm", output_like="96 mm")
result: 5.4 mm
